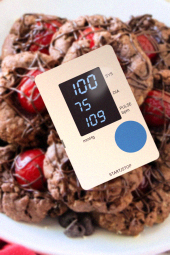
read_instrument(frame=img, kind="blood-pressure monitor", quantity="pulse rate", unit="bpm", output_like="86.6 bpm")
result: 109 bpm
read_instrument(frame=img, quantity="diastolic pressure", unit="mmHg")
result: 75 mmHg
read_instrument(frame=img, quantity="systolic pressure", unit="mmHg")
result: 100 mmHg
